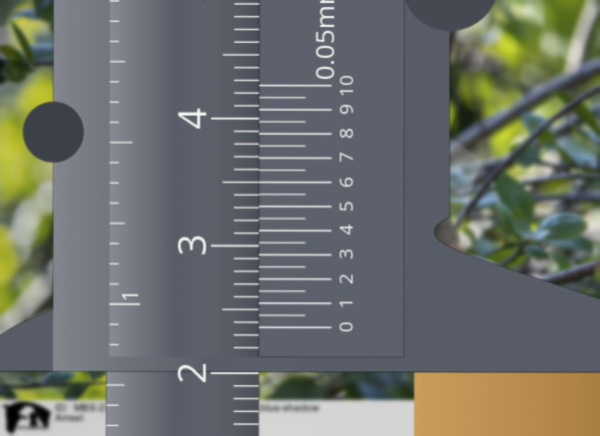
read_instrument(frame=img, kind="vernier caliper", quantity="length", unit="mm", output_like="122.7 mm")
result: 23.6 mm
